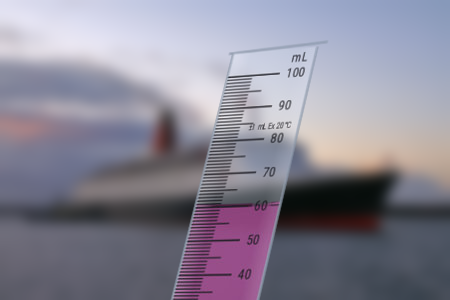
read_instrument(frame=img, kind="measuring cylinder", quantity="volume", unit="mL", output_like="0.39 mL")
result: 60 mL
